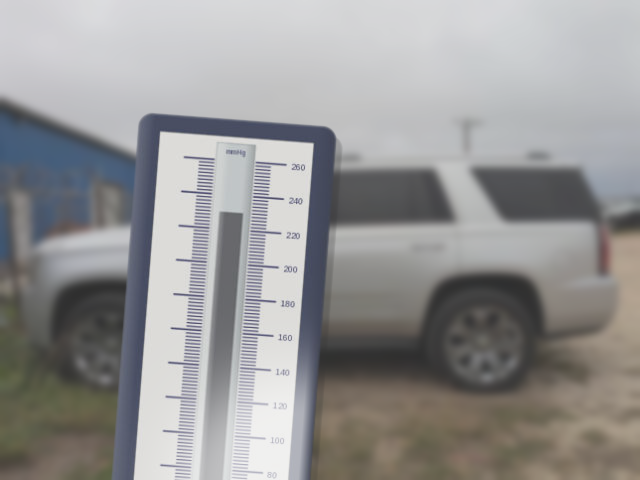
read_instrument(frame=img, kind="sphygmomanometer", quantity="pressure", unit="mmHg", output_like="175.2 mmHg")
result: 230 mmHg
